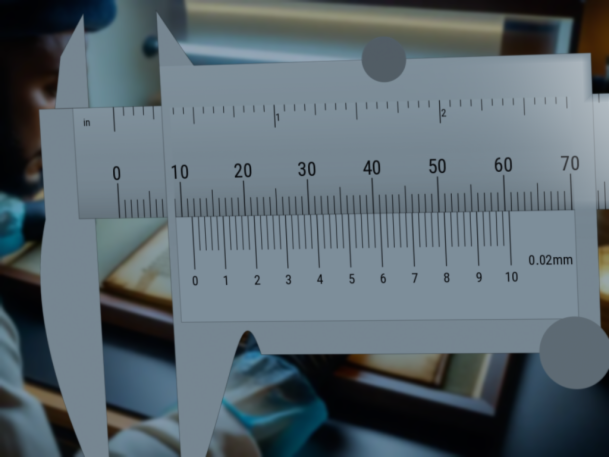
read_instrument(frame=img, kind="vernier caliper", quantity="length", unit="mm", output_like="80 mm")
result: 11.6 mm
